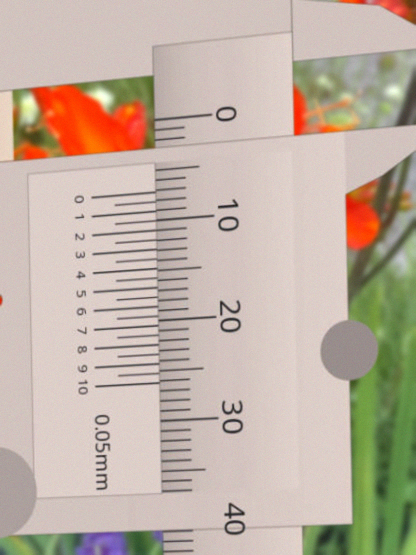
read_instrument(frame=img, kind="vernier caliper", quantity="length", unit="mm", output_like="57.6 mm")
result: 7.2 mm
